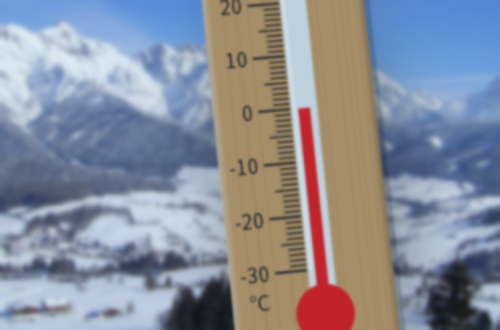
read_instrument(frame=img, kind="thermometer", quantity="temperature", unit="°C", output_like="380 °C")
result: 0 °C
